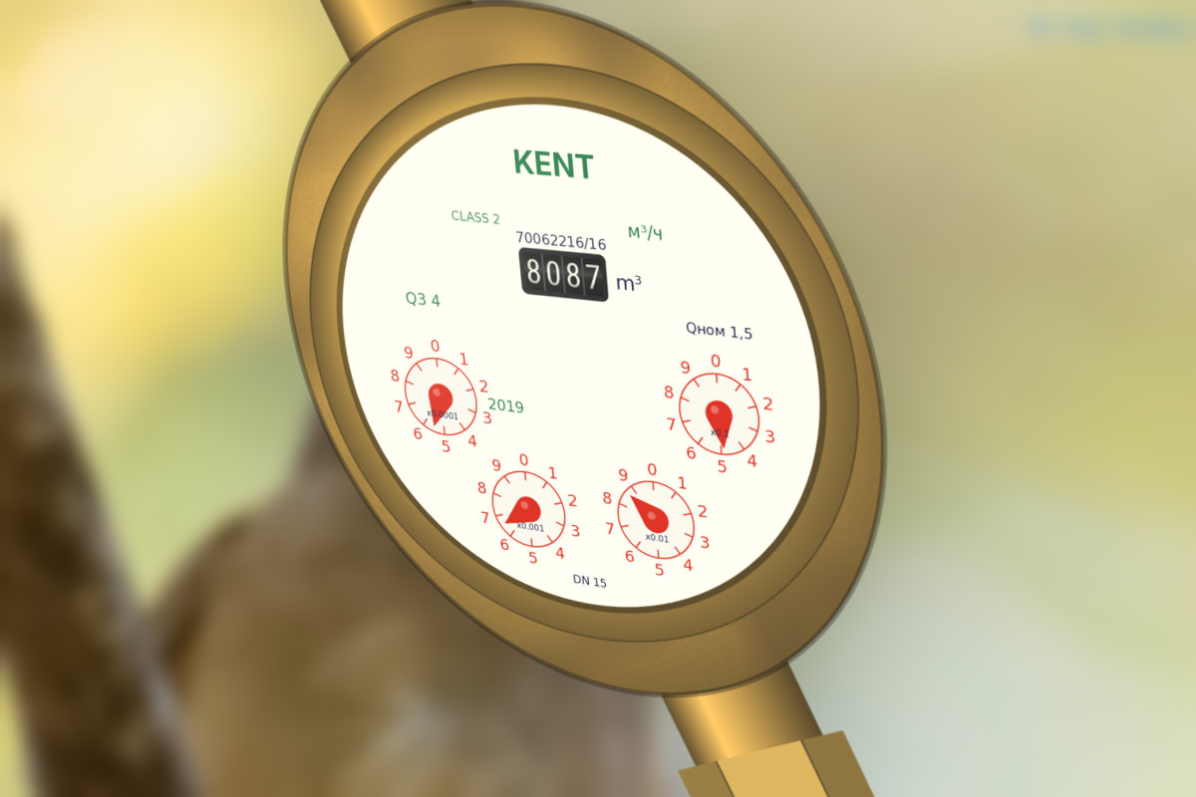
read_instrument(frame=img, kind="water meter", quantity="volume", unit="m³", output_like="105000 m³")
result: 8087.4865 m³
